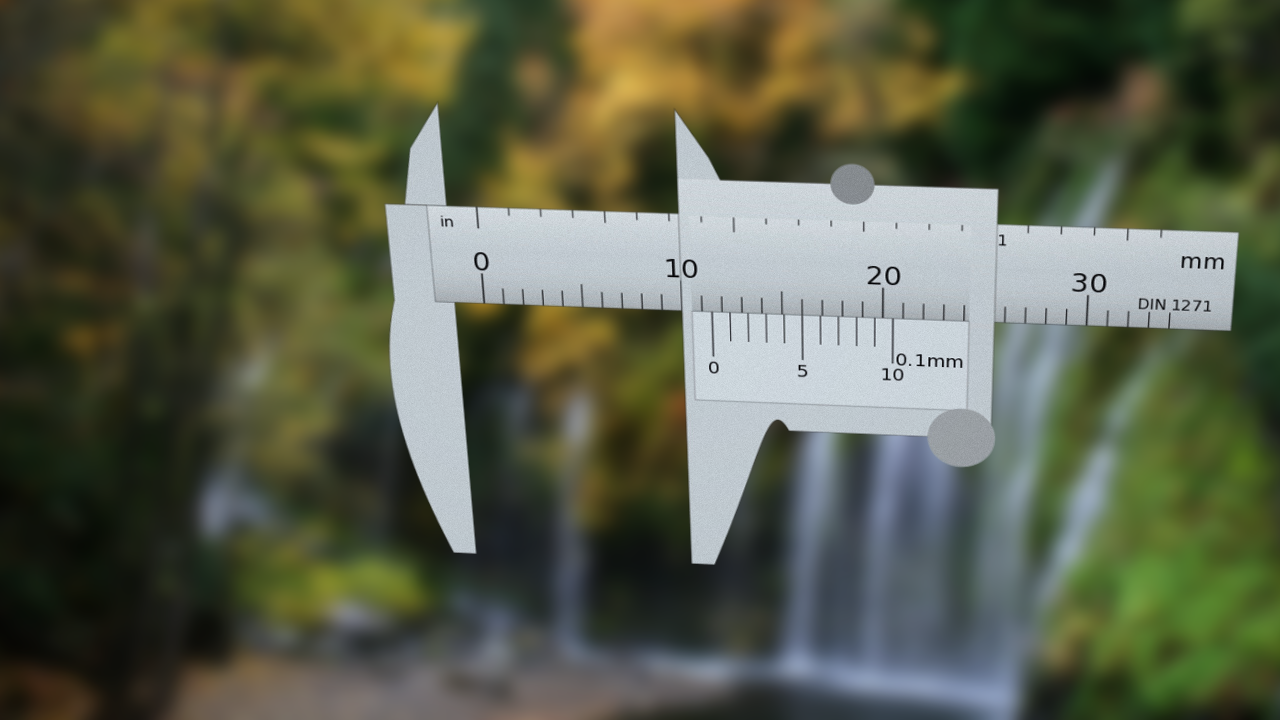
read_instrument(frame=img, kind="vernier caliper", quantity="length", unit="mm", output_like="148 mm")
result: 11.5 mm
